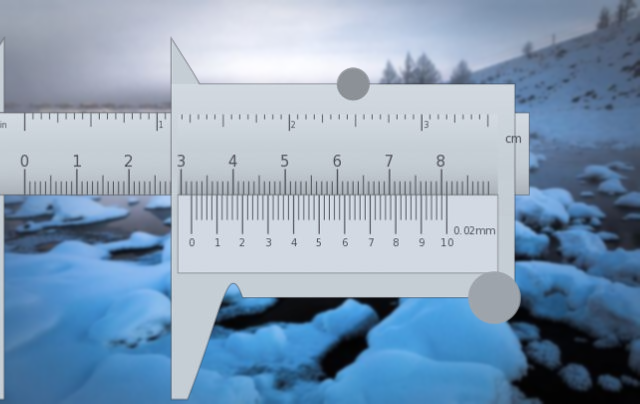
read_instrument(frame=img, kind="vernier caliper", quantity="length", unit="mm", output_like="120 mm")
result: 32.0 mm
